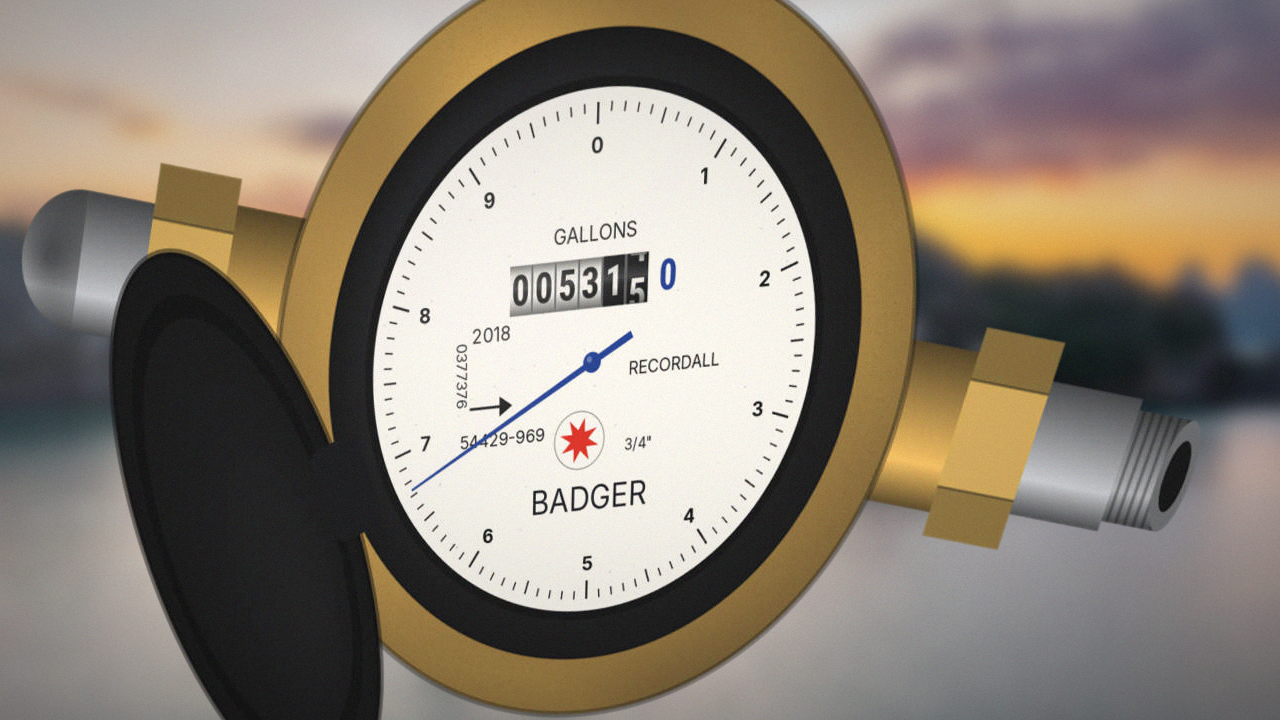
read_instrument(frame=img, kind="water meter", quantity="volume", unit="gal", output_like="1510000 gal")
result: 53146.7 gal
